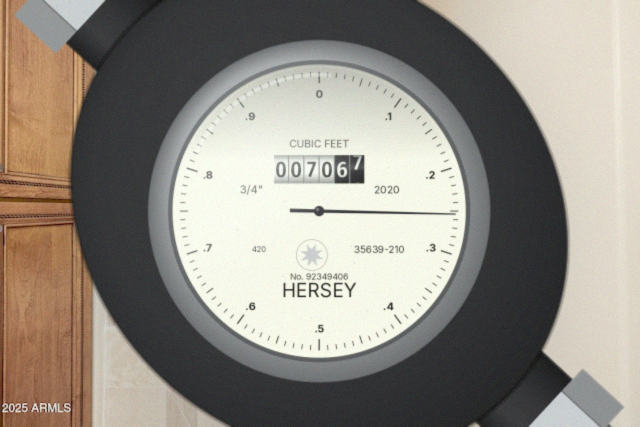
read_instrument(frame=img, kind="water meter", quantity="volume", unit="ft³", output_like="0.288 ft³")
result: 7067.25 ft³
